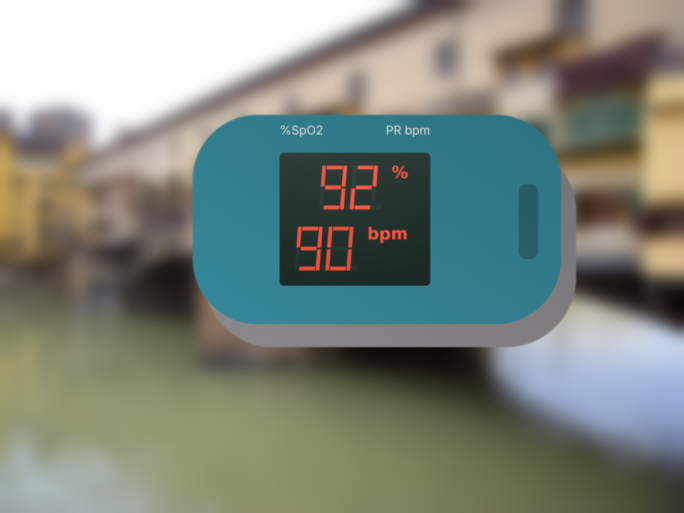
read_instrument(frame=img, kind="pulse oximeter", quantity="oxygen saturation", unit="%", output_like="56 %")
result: 92 %
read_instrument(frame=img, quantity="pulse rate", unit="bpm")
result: 90 bpm
